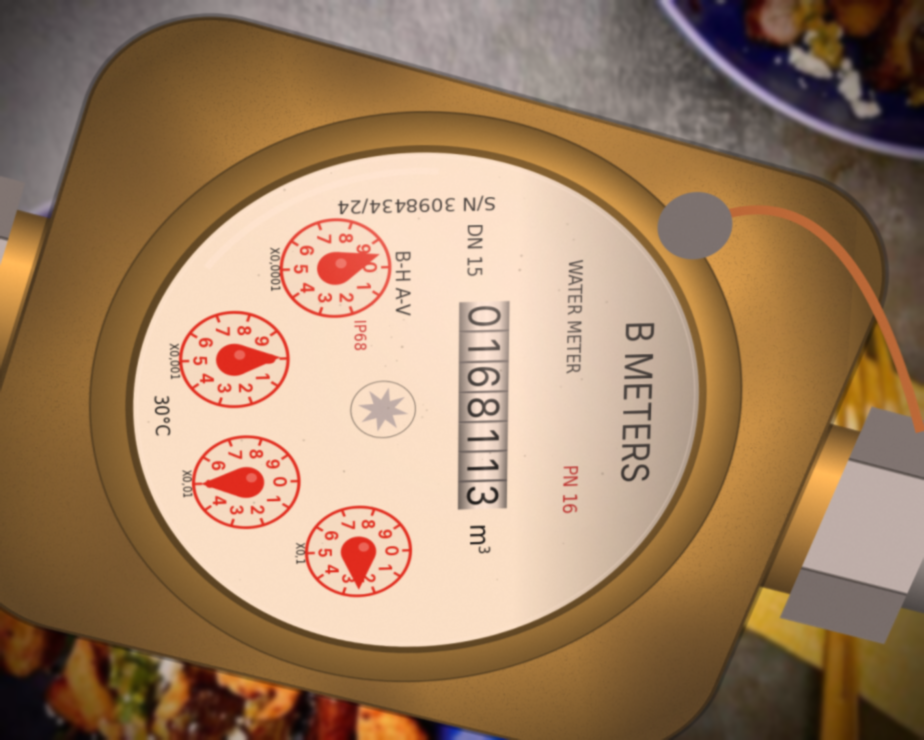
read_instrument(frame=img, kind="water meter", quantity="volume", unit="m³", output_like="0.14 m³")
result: 168113.2499 m³
